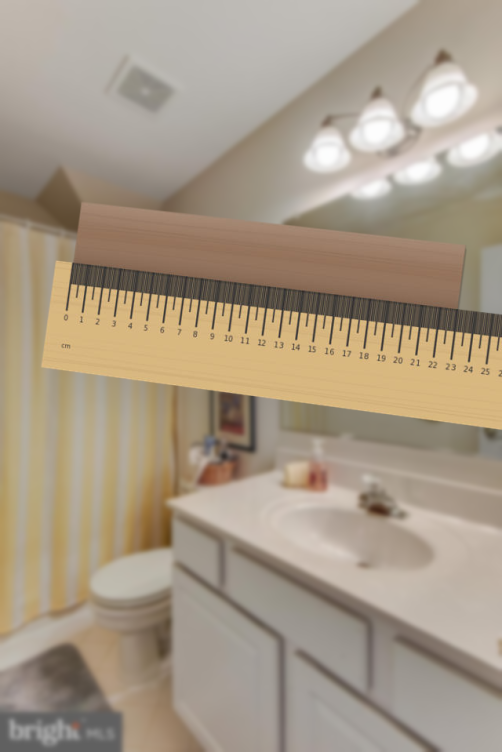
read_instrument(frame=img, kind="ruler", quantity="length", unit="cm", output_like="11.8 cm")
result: 23 cm
